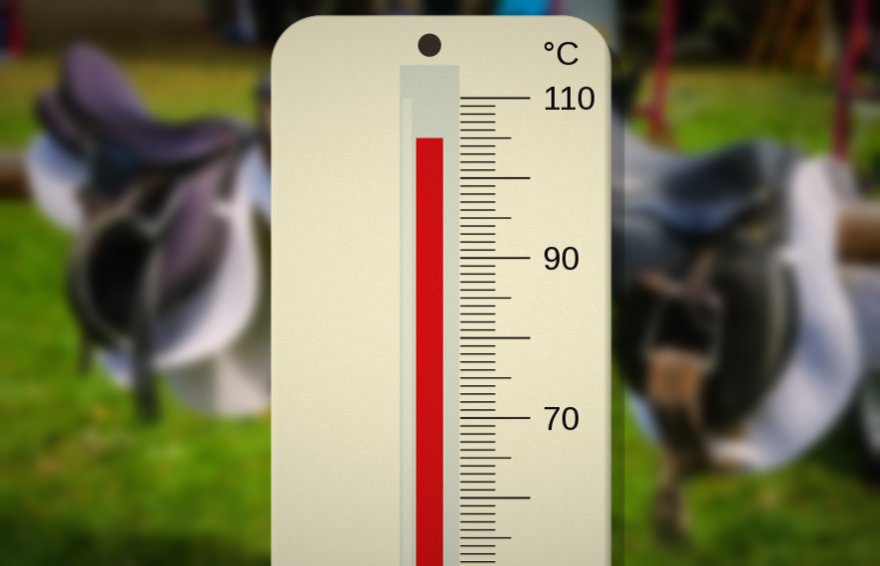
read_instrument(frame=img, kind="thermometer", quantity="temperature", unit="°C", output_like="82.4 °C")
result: 105 °C
